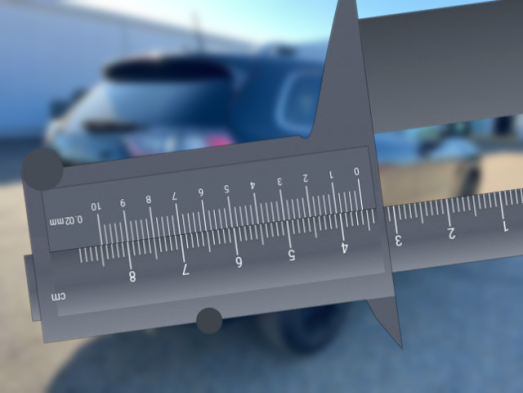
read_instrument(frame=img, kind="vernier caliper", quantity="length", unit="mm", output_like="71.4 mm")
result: 35.8 mm
